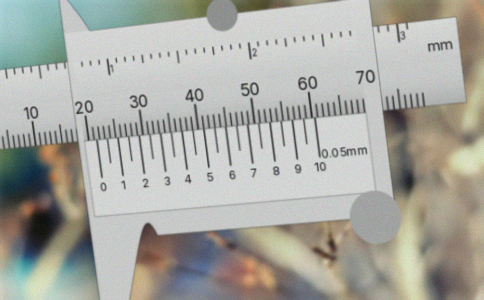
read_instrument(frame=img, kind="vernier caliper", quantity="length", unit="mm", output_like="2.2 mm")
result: 21.5 mm
